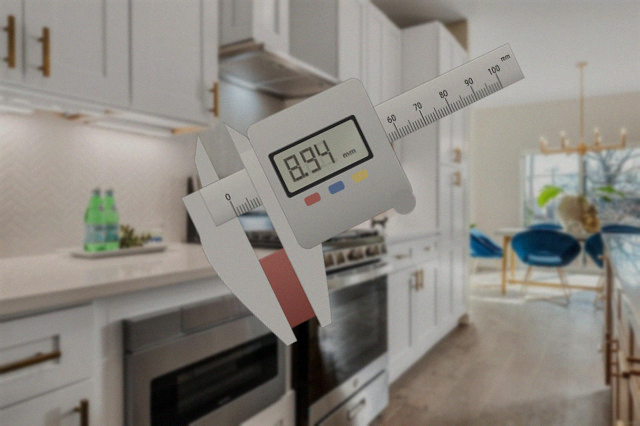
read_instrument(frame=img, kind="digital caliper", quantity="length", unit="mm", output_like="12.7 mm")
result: 8.94 mm
